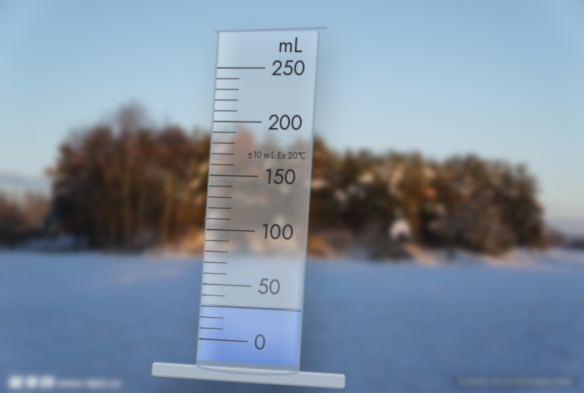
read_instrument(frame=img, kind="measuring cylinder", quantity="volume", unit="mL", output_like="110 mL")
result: 30 mL
